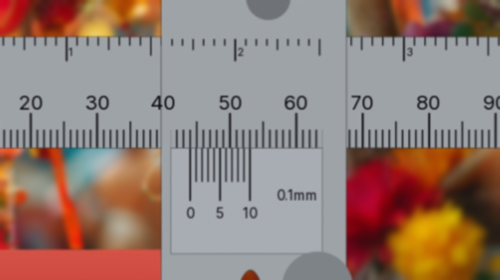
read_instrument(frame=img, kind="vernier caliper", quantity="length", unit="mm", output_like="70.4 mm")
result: 44.0 mm
